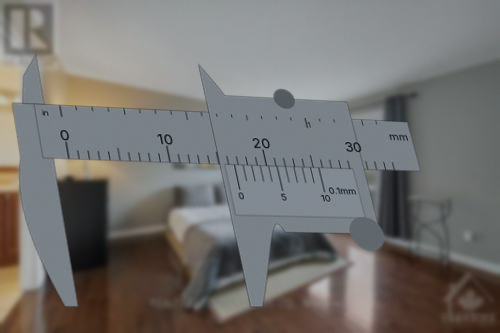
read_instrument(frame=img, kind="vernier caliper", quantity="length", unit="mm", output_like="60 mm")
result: 16.6 mm
